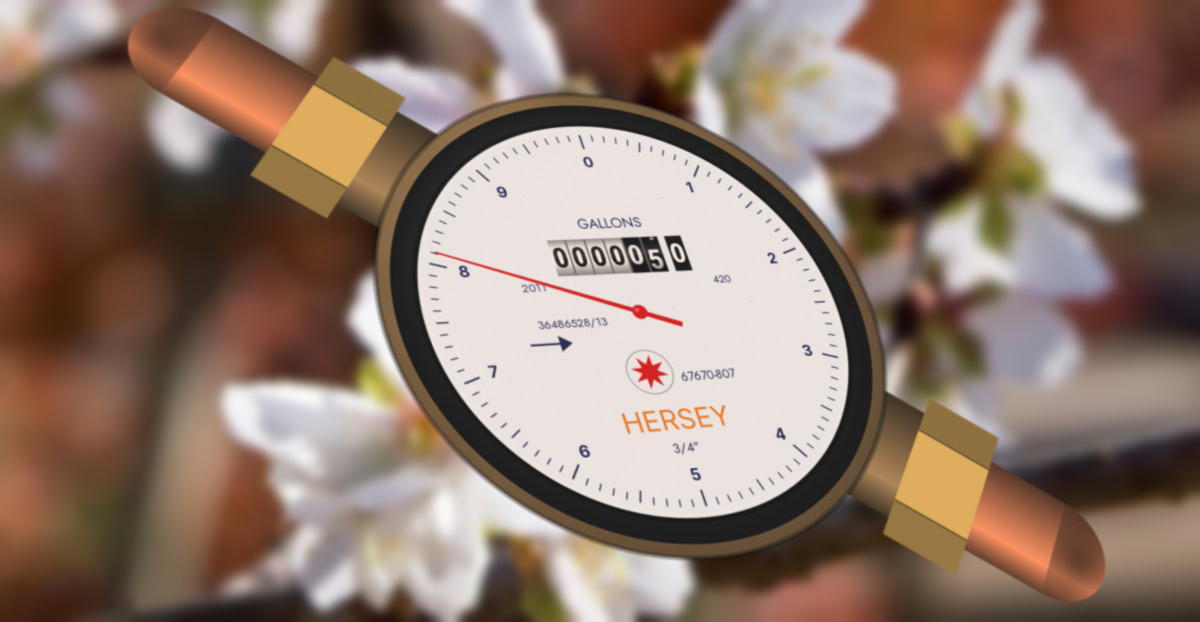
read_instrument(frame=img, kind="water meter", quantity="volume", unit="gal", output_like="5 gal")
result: 48.1 gal
